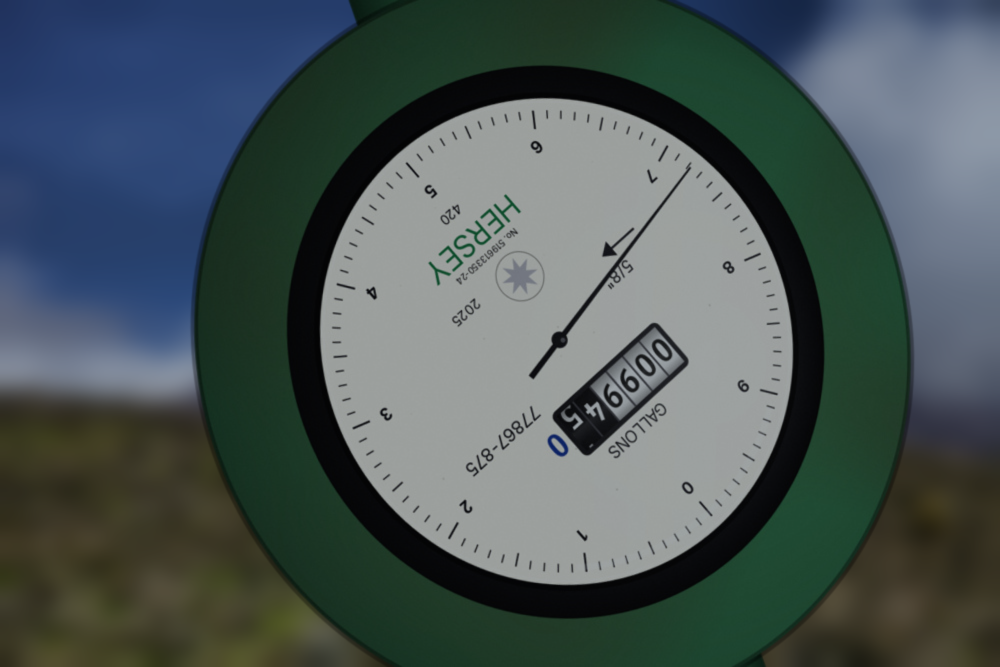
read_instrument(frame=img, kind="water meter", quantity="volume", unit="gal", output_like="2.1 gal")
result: 99447.2 gal
